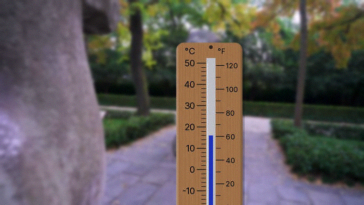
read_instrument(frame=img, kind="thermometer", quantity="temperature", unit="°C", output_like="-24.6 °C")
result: 16 °C
